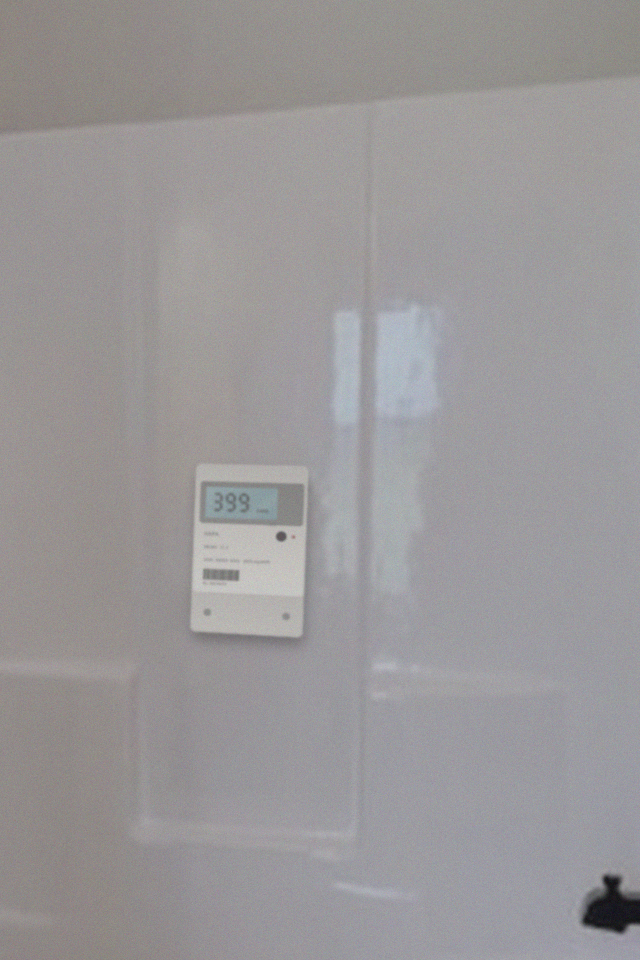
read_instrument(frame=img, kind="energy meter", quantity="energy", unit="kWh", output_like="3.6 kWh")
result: 399 kWh
